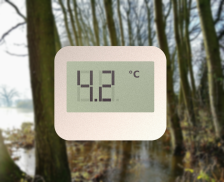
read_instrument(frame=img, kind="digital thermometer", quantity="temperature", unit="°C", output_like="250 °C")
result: 4.2 °C
